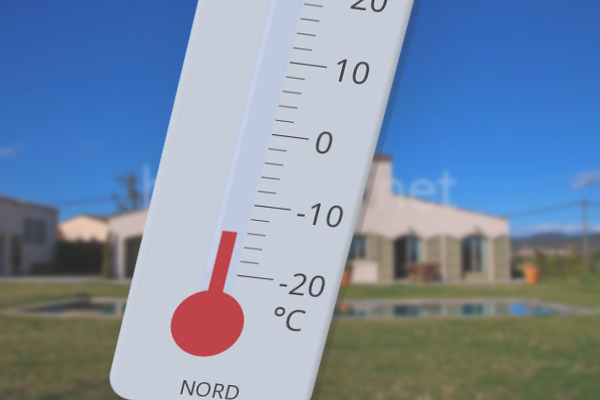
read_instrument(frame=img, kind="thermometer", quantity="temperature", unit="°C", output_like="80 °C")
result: -14 °C
